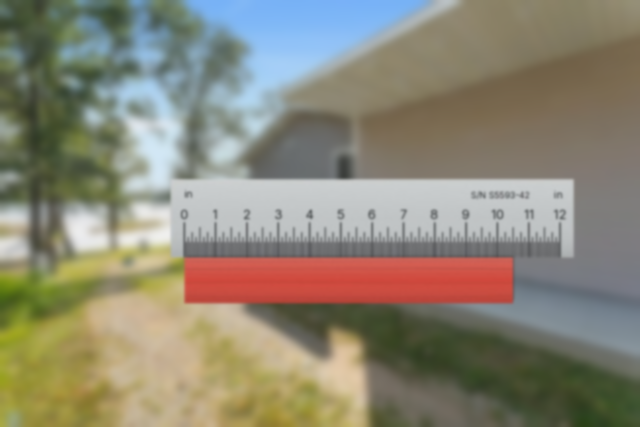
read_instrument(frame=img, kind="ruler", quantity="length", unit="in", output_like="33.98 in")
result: 10.5 in
